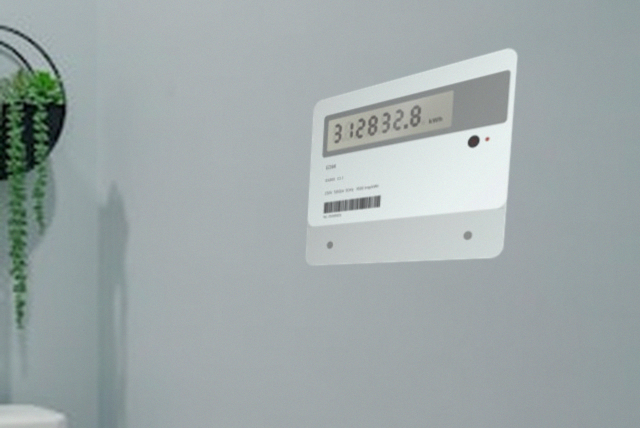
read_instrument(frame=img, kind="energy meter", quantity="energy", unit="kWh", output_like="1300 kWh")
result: 312832.8 kWh
